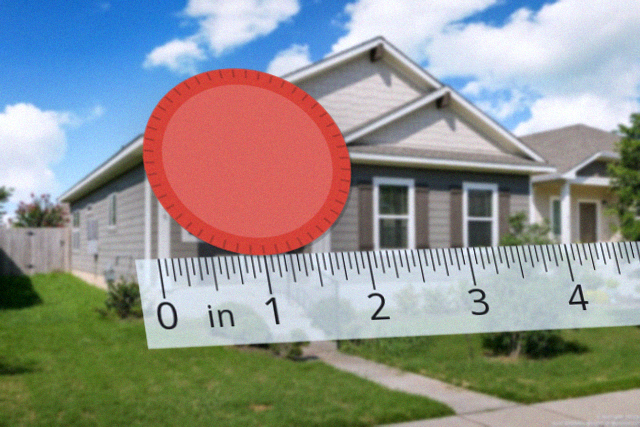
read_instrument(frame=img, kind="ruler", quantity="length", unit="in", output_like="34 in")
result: 2 in
